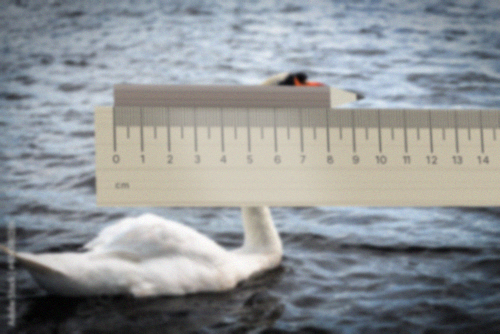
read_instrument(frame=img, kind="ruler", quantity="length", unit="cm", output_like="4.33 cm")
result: 9.5 cm
